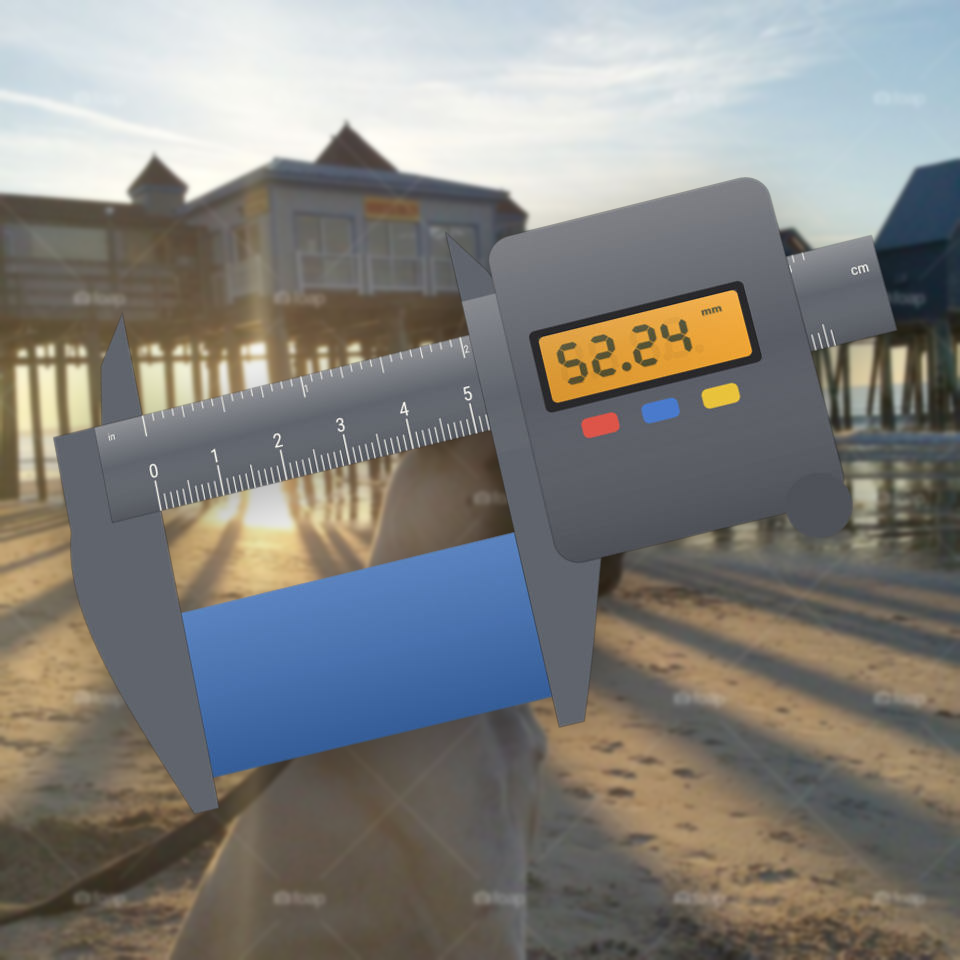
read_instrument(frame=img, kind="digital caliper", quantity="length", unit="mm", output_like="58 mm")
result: 52.24 mm
